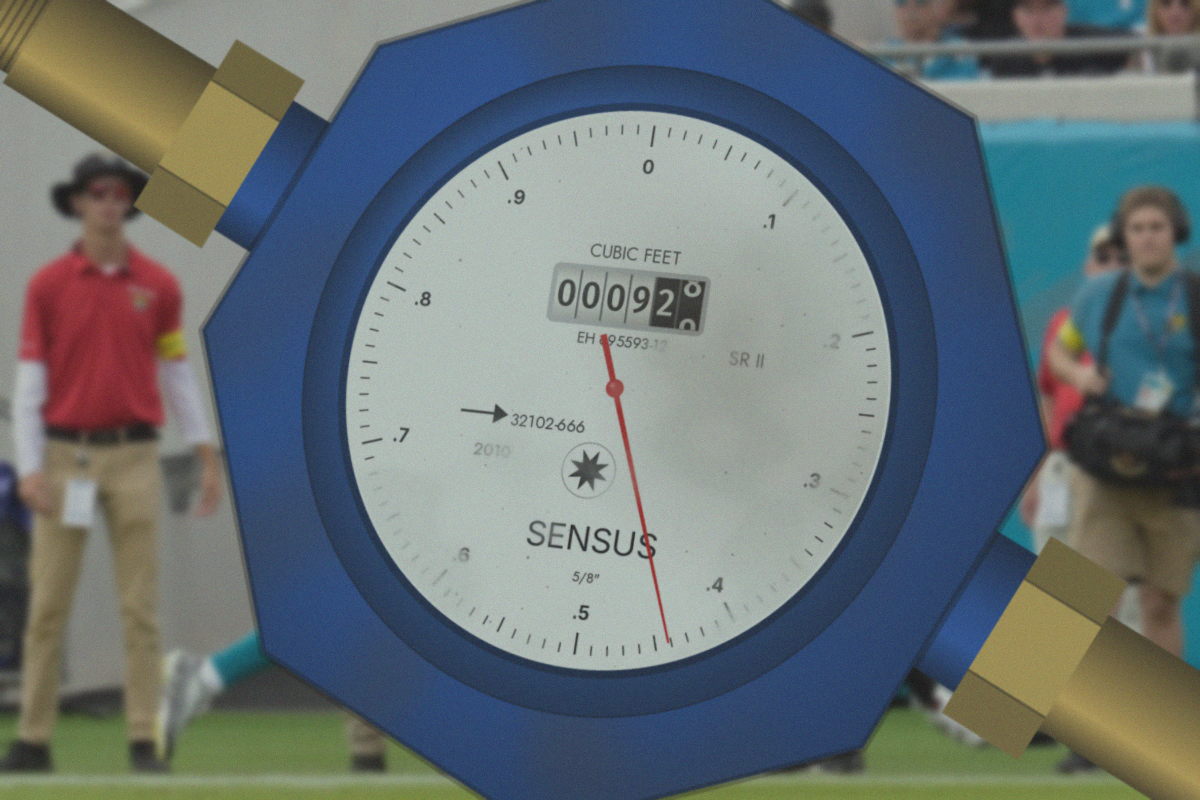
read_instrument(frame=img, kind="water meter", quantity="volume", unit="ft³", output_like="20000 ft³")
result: 928.44 ft³
